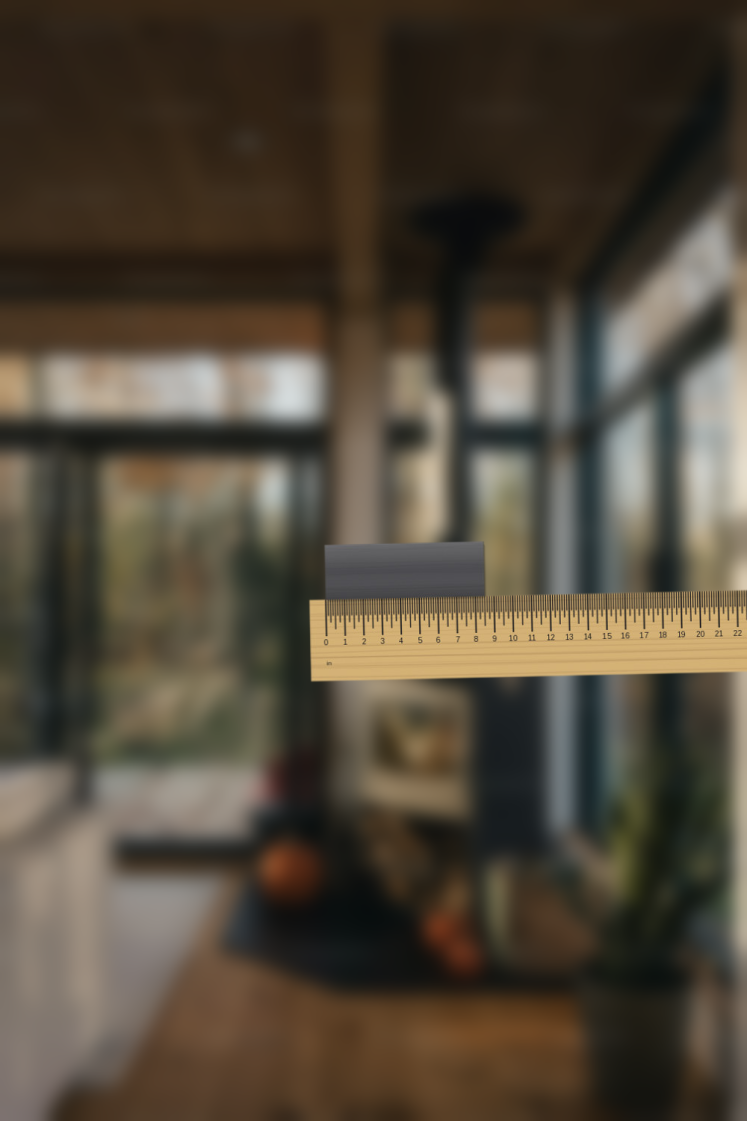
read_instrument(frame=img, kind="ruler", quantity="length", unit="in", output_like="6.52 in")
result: 8.5 in
